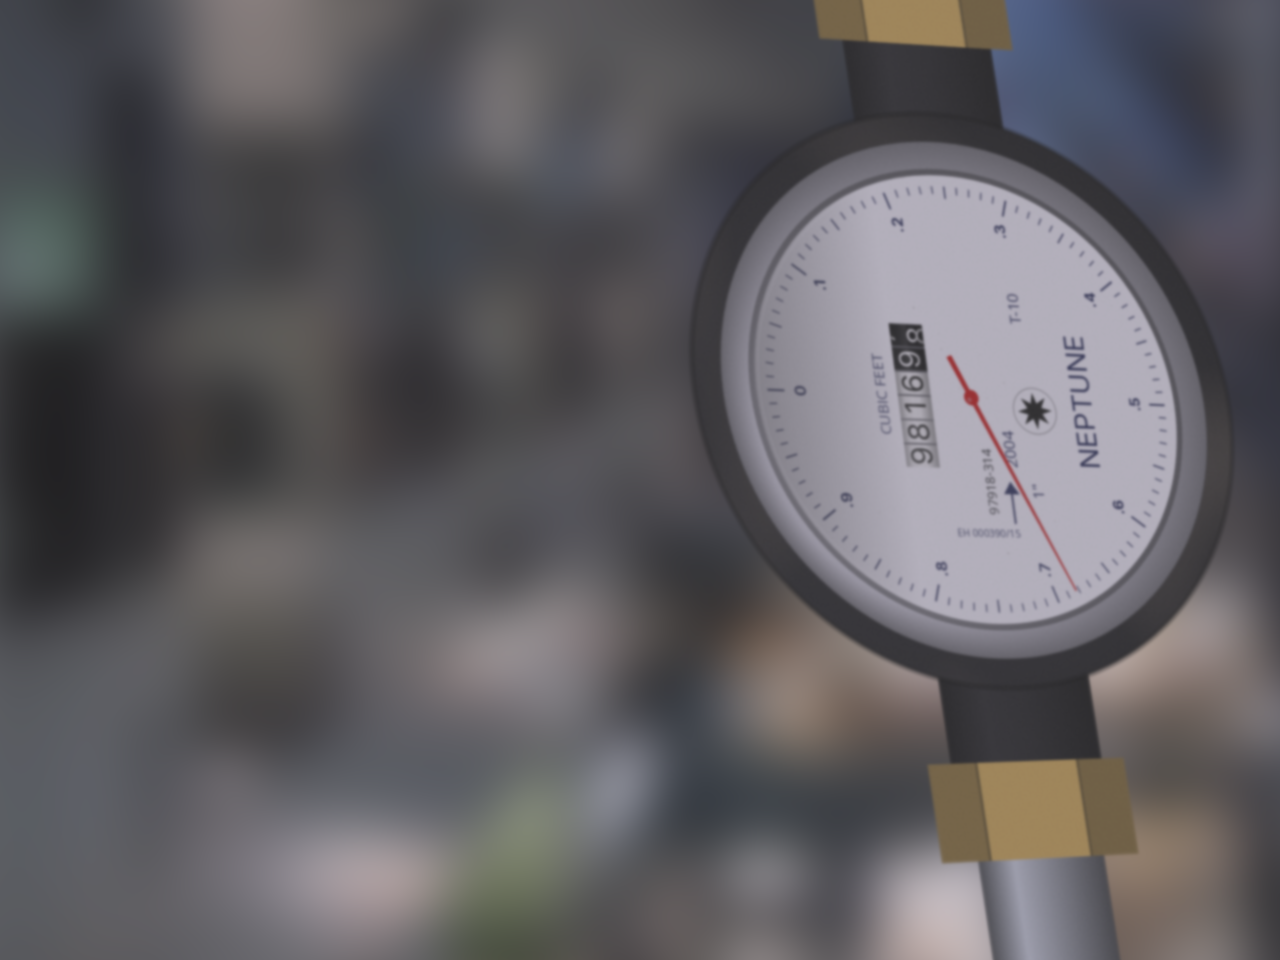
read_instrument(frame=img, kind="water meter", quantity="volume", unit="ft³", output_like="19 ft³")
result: 981697.68 ft³
